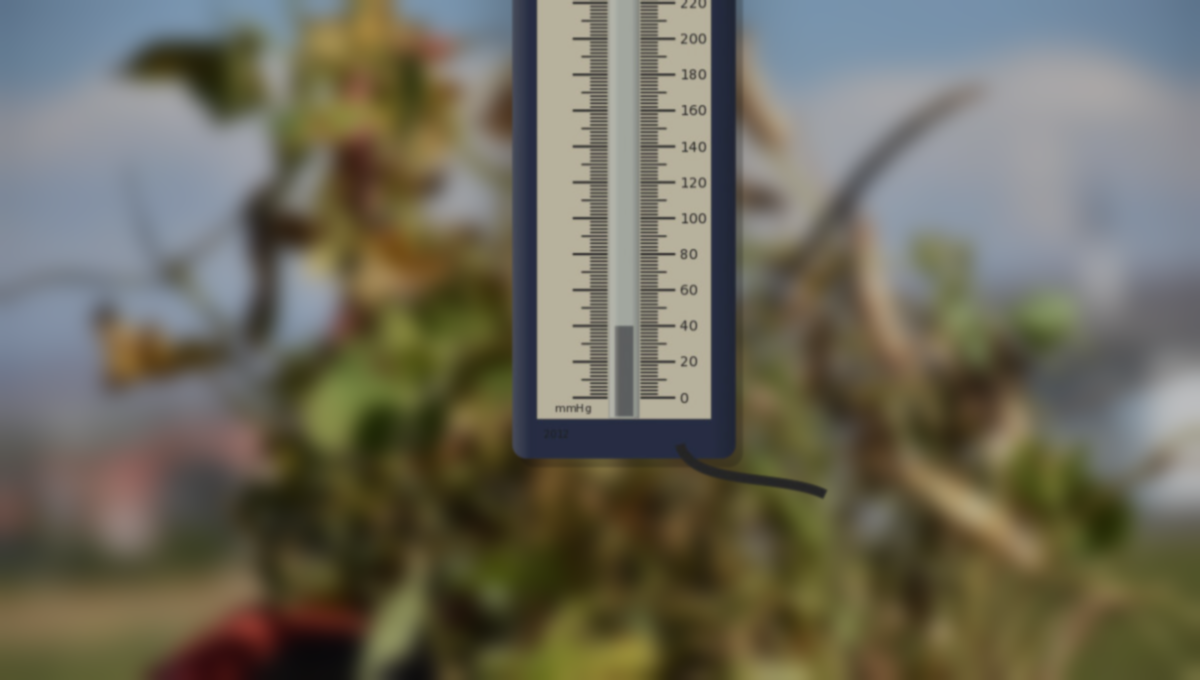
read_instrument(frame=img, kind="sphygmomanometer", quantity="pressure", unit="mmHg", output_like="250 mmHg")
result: 40 mmHg
